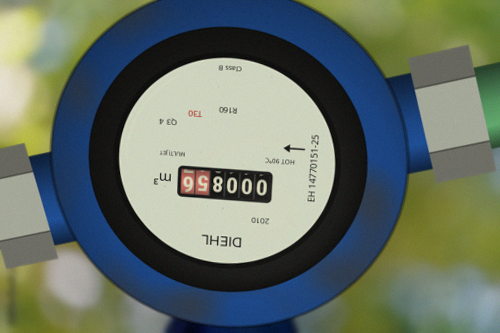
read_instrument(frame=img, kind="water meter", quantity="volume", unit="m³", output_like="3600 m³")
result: 8.56 m³
